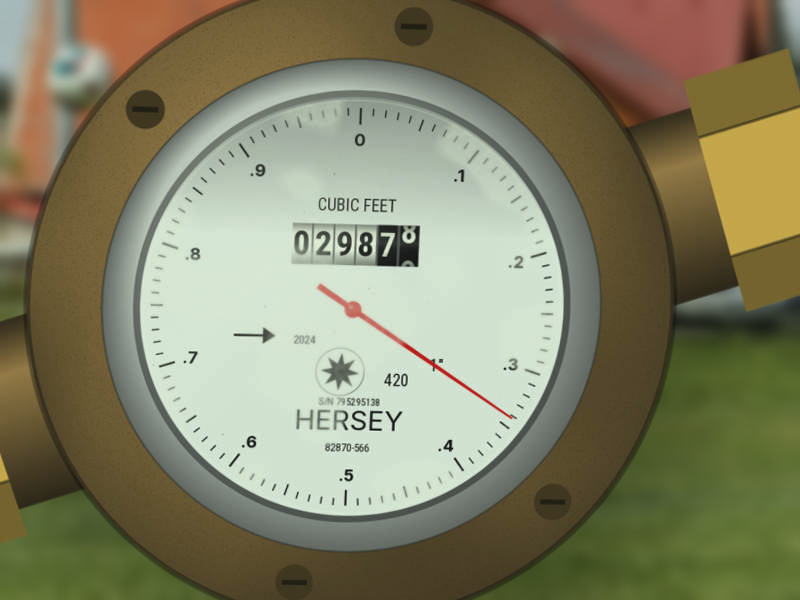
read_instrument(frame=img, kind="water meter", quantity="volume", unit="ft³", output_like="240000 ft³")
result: 29878.34 ft³
